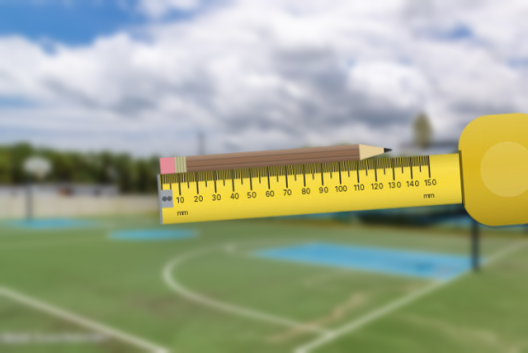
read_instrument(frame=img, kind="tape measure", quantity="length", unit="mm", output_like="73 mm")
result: 130 mm
